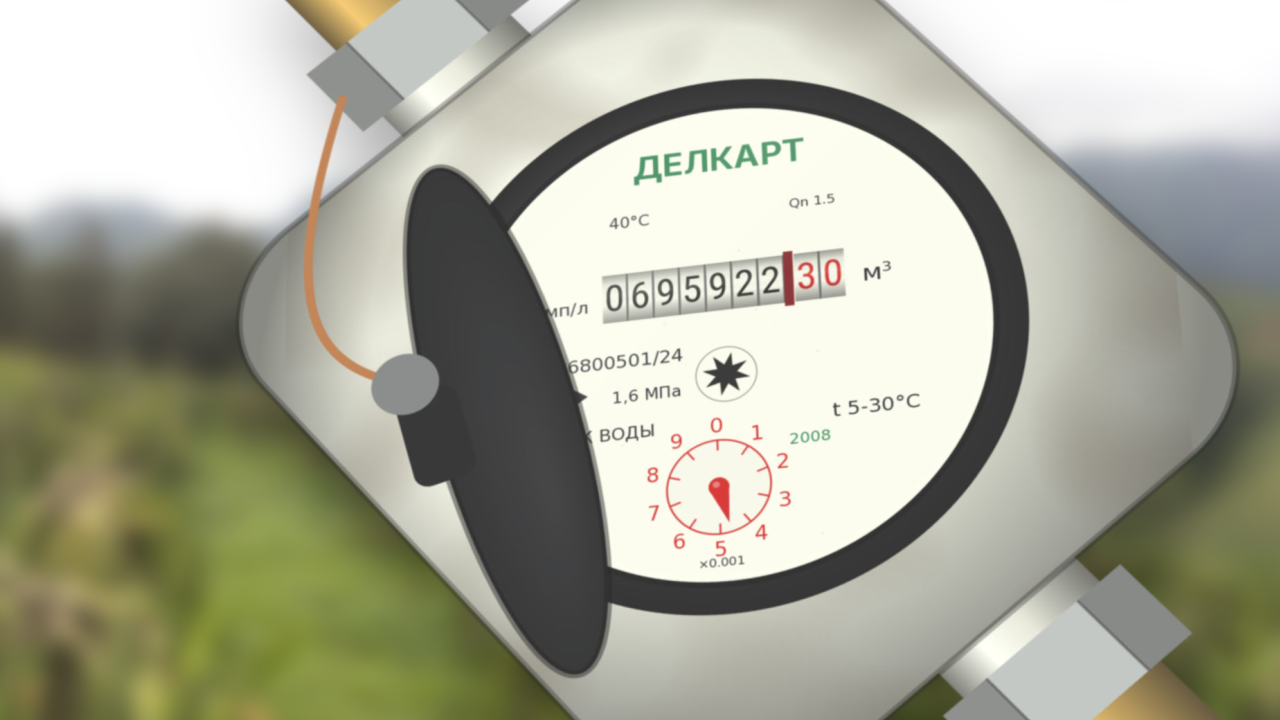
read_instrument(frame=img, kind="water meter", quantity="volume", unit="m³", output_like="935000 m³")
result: 695922.304 m³
